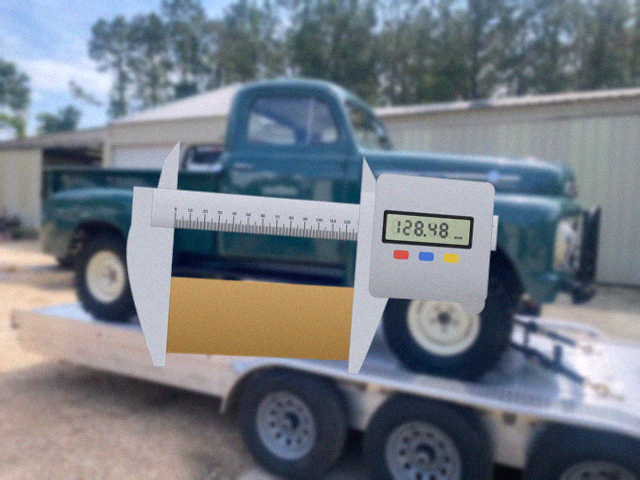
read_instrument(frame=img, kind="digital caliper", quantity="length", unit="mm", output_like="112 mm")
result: 128.48 mm
